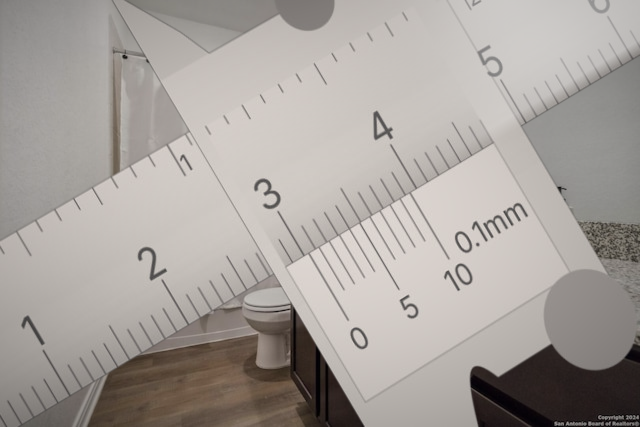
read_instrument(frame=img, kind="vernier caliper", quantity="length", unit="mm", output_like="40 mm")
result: 30.4 mm
